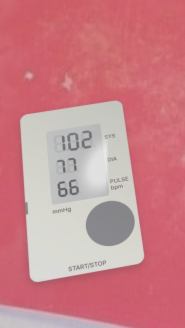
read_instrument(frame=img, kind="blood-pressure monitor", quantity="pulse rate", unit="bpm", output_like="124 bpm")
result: 66 bpm
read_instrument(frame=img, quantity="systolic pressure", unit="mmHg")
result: 102 mmHg
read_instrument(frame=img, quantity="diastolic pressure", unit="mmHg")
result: 77 mmHg
